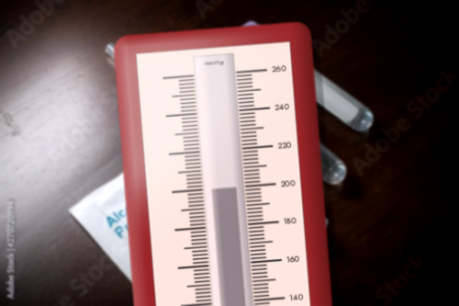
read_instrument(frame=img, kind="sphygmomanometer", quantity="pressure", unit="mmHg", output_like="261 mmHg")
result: 200 mmHg
